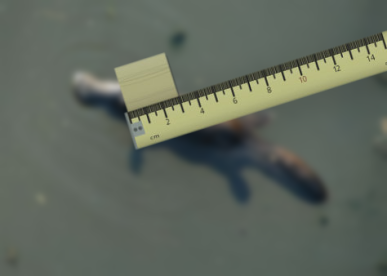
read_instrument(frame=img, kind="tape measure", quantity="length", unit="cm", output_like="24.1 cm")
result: 3 cm
